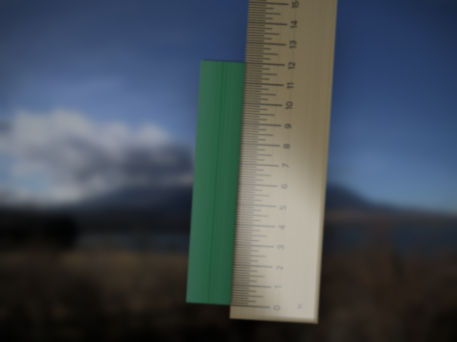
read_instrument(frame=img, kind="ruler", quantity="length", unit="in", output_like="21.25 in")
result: 12 in
